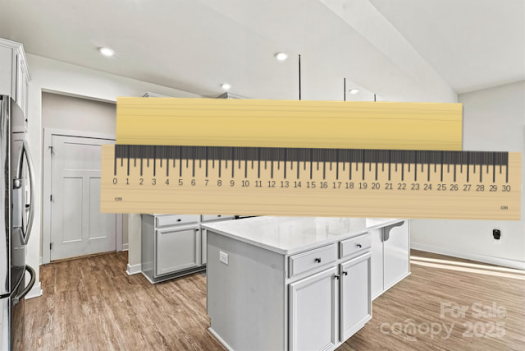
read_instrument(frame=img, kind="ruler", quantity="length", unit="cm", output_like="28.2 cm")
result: 26.5 cm
